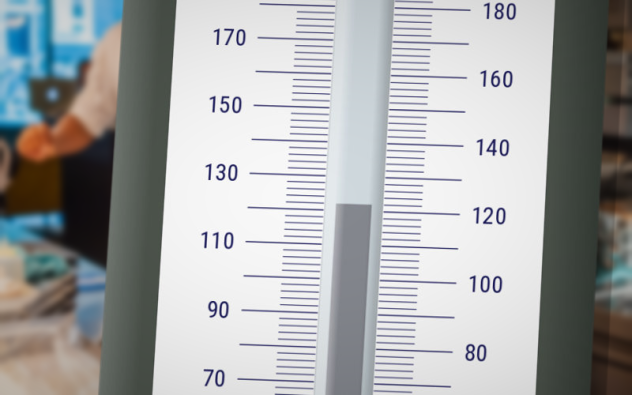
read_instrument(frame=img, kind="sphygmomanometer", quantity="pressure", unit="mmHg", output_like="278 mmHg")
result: 122 mmHg
